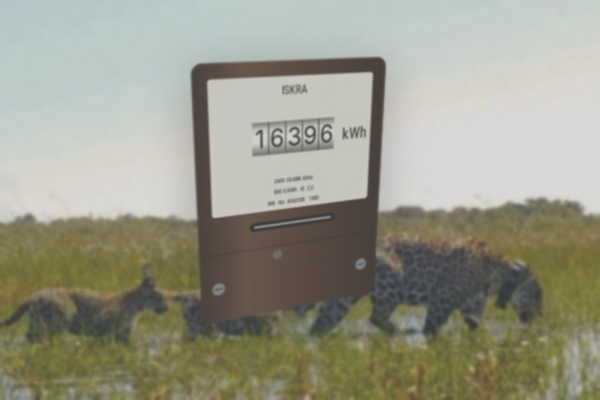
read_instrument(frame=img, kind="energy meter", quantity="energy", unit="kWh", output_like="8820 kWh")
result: 16396 kWh
